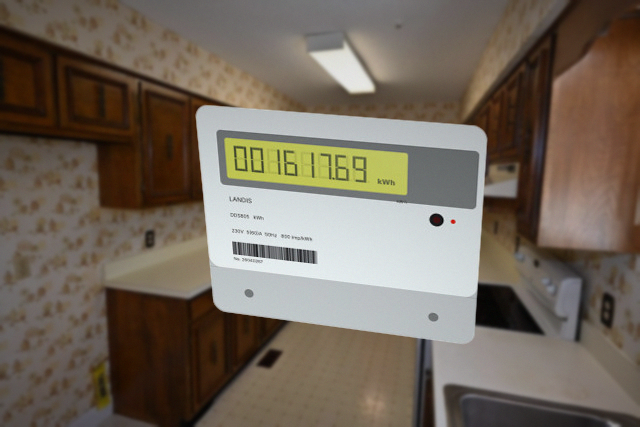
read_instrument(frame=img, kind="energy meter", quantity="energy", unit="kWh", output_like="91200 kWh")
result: 1617.69 kWh
